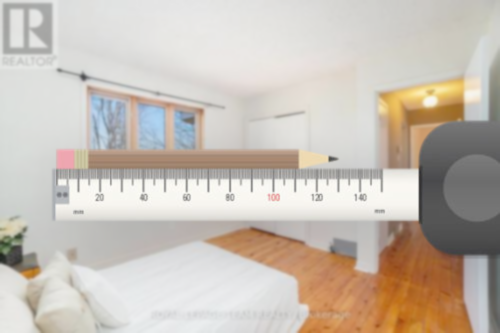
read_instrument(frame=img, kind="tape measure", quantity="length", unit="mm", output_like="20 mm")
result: 130 mm
